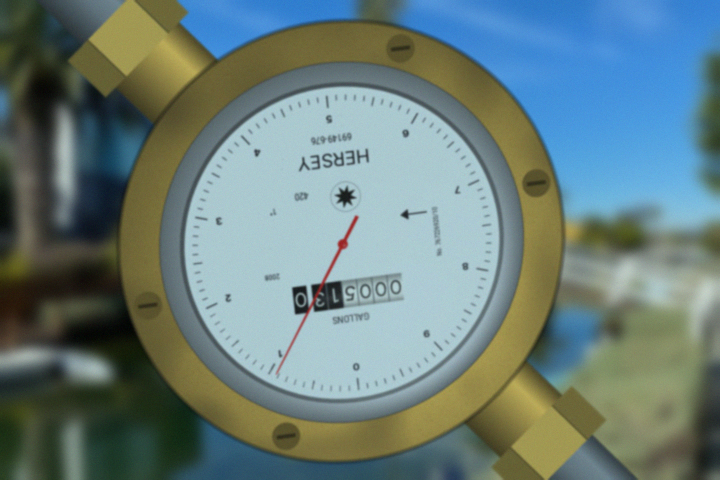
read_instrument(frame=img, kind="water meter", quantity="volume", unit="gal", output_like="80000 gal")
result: 5130.9 gal
